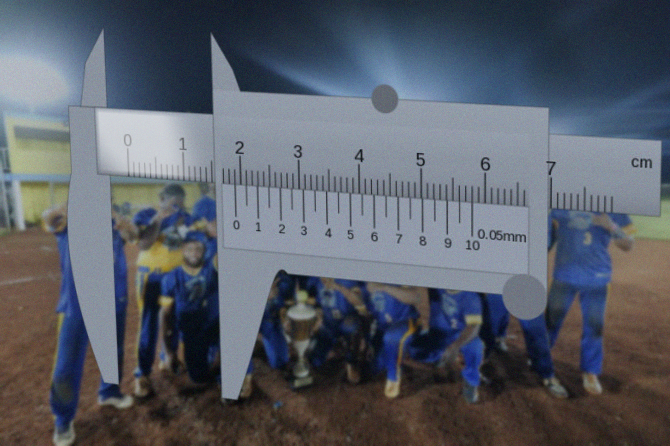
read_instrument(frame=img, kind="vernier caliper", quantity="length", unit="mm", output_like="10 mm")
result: 19.0 mm
